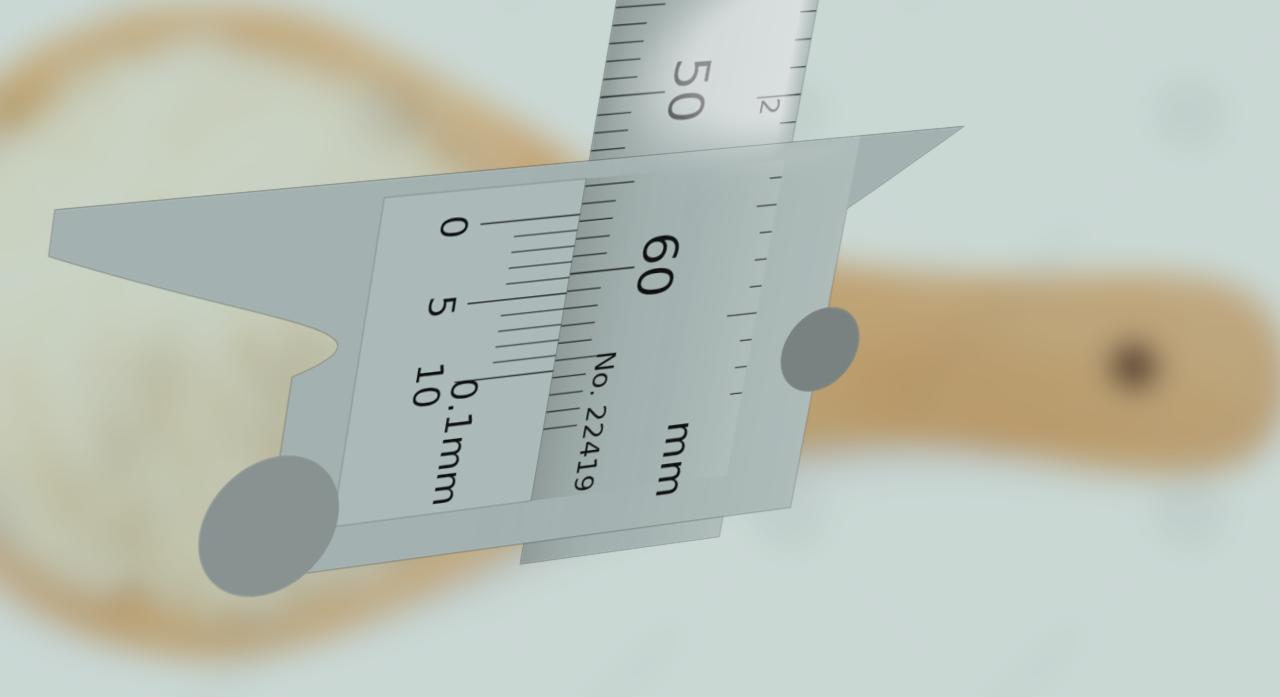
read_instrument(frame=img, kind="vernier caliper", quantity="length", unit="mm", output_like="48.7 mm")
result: 56.6 mm
